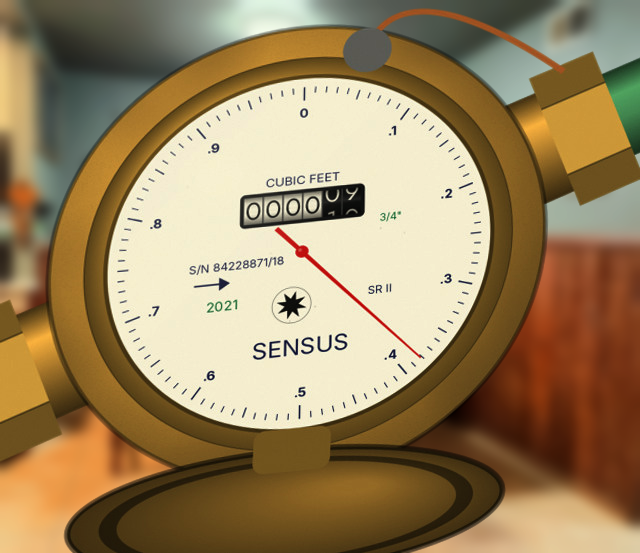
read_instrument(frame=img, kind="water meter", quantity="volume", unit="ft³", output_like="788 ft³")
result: 9.38 ft³
